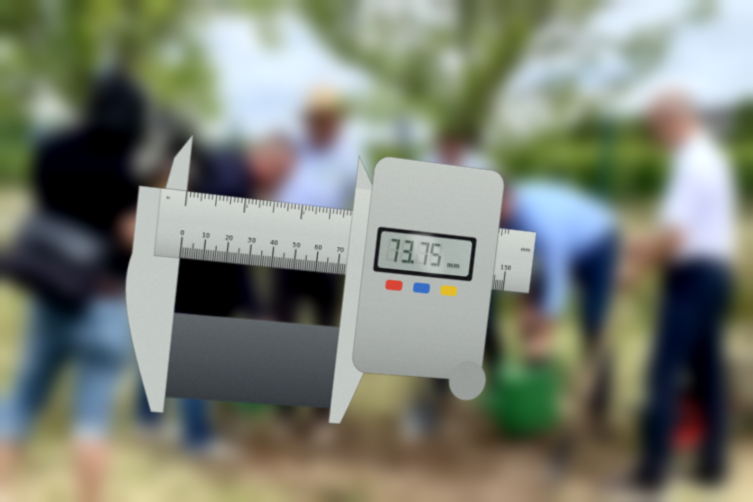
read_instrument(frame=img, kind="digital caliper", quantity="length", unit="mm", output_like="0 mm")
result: 73.75 mm
